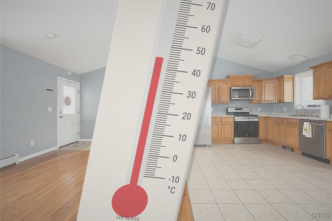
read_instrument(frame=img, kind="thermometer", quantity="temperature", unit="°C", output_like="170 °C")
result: 45 °C
